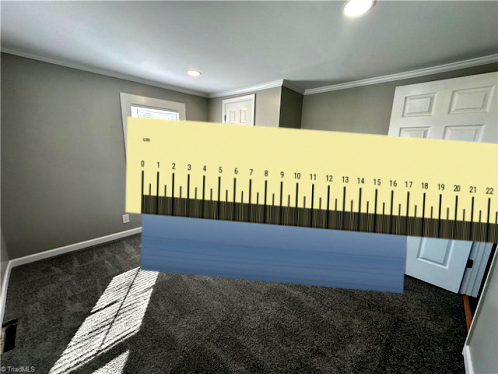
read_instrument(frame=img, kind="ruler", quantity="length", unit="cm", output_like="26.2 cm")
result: 17 cm
